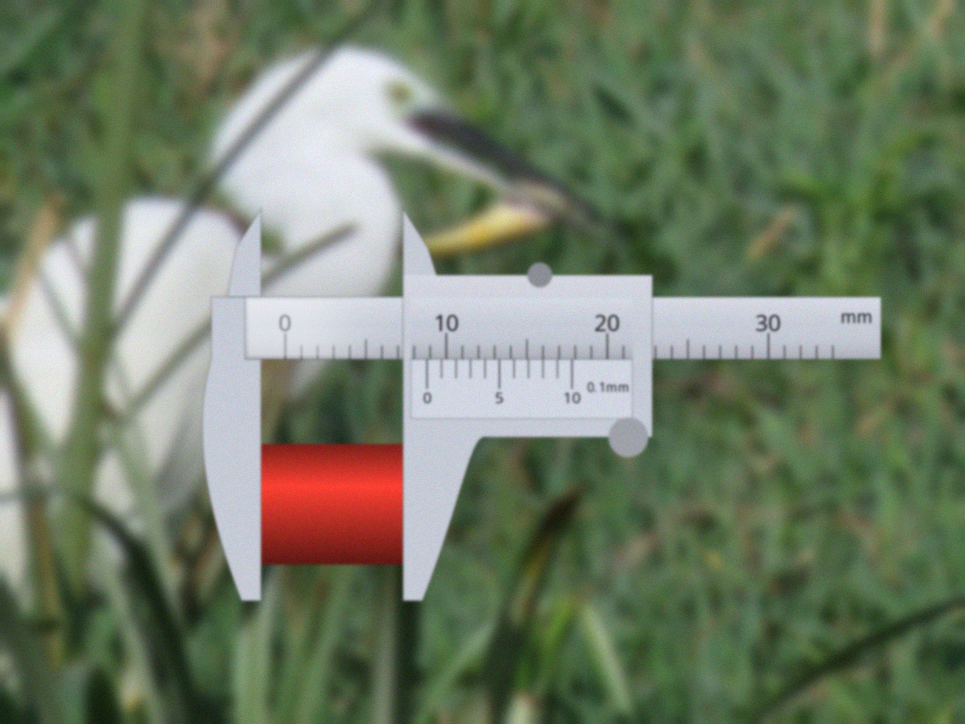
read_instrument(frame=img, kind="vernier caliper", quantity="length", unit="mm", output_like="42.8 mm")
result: 8.8 mm
